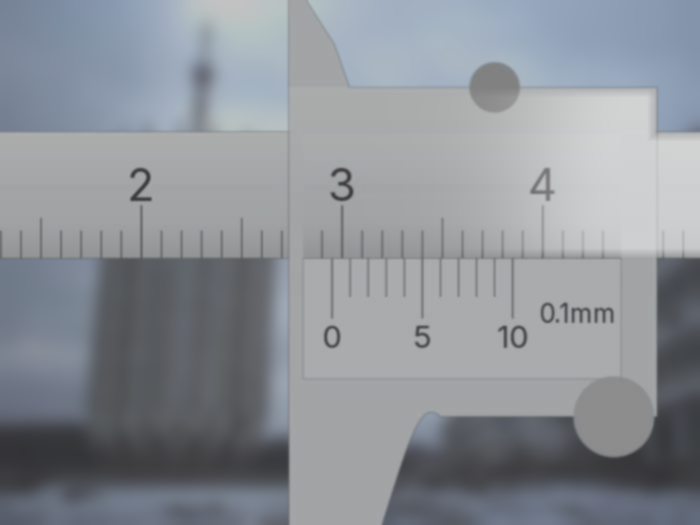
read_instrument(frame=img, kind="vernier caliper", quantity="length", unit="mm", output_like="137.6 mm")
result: 29.5 mm
